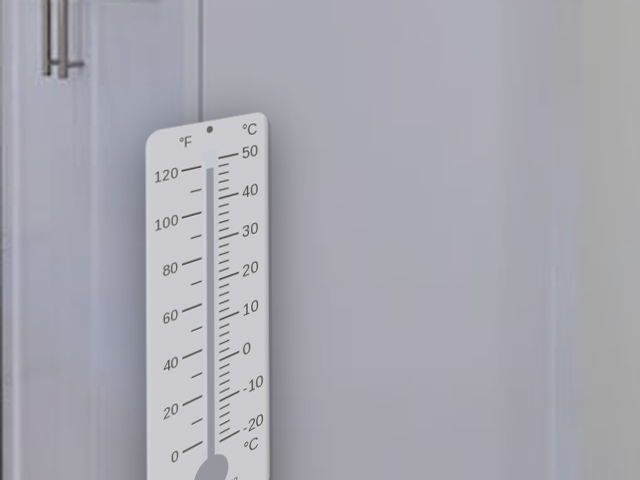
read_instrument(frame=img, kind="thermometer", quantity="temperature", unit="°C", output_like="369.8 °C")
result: 48 °C
